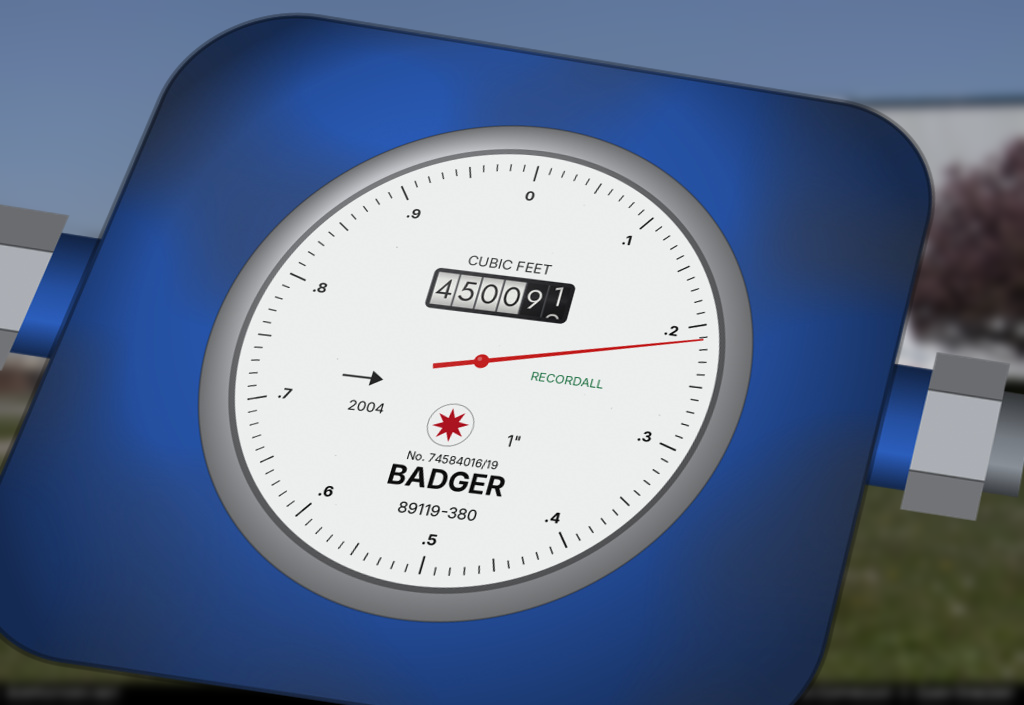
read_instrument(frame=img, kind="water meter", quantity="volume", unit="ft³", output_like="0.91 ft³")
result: 450091.21 ft³
